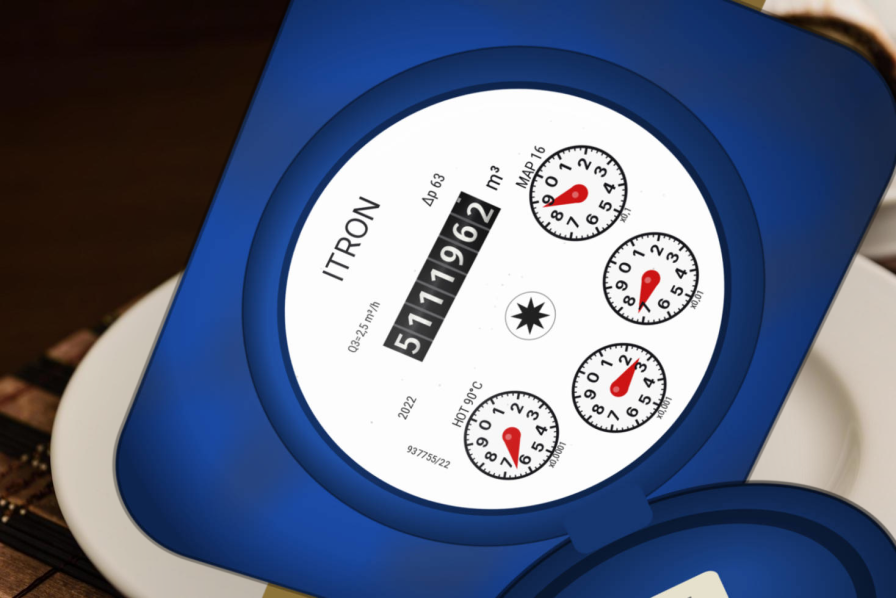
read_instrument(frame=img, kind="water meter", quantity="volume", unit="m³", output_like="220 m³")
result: 5111961.8726 m³
